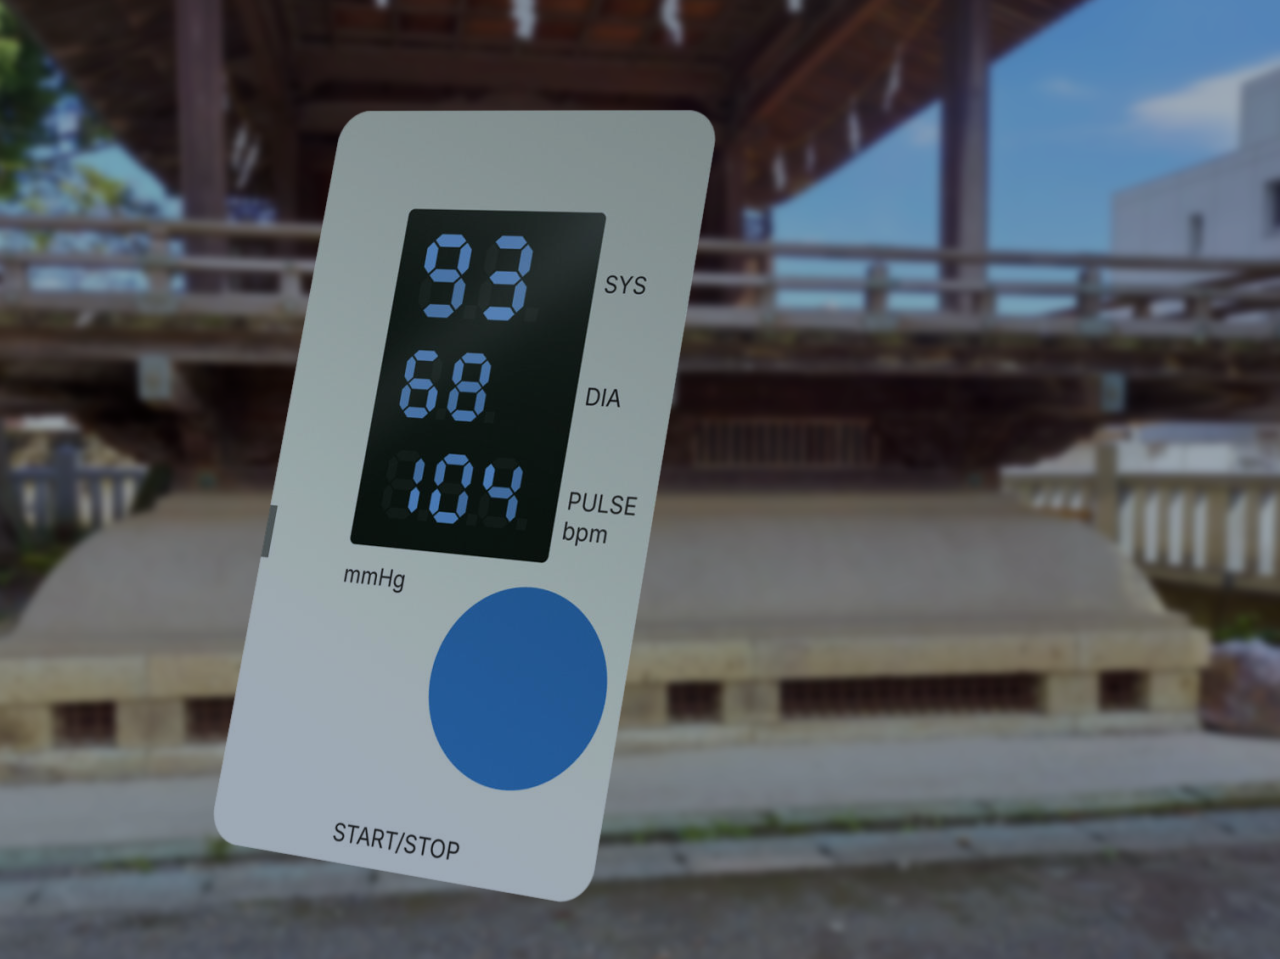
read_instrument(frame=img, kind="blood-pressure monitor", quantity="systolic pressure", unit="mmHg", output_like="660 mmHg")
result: 93 mmHg
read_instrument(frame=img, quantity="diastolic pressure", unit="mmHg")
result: 68 mmHg
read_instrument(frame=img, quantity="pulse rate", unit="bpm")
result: 104 bpm
